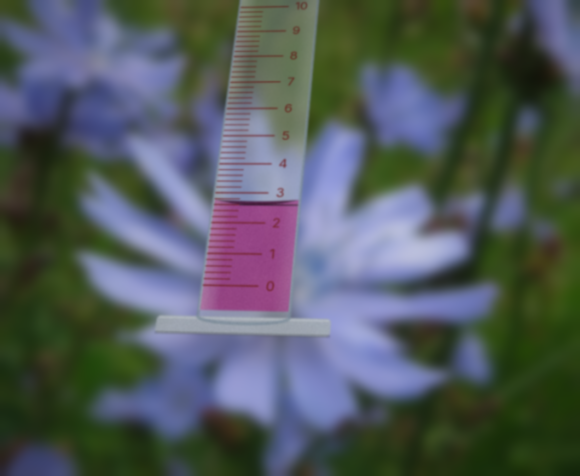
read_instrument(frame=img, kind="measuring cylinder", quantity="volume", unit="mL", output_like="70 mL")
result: 2.6 mL
